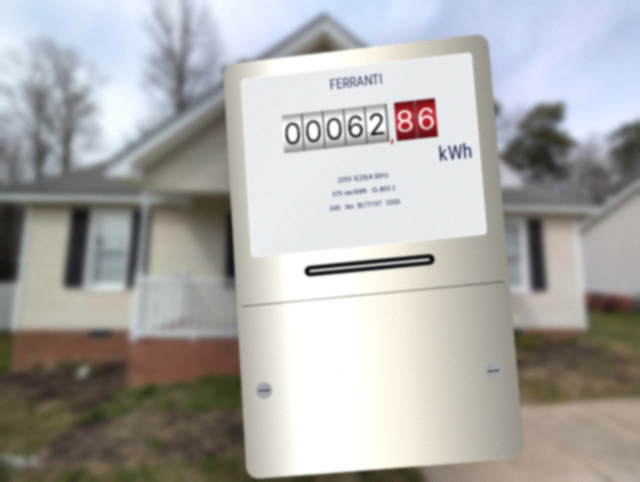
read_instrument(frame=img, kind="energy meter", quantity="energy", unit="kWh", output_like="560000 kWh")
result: 62.86 kWh
